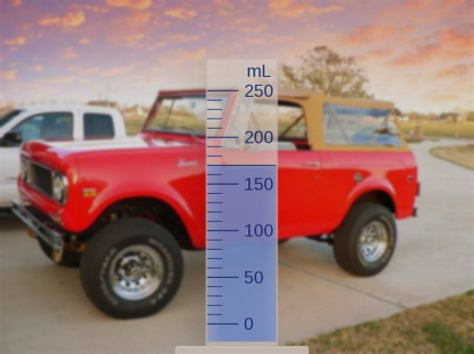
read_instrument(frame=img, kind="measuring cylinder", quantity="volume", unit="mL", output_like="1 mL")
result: 170 mL
